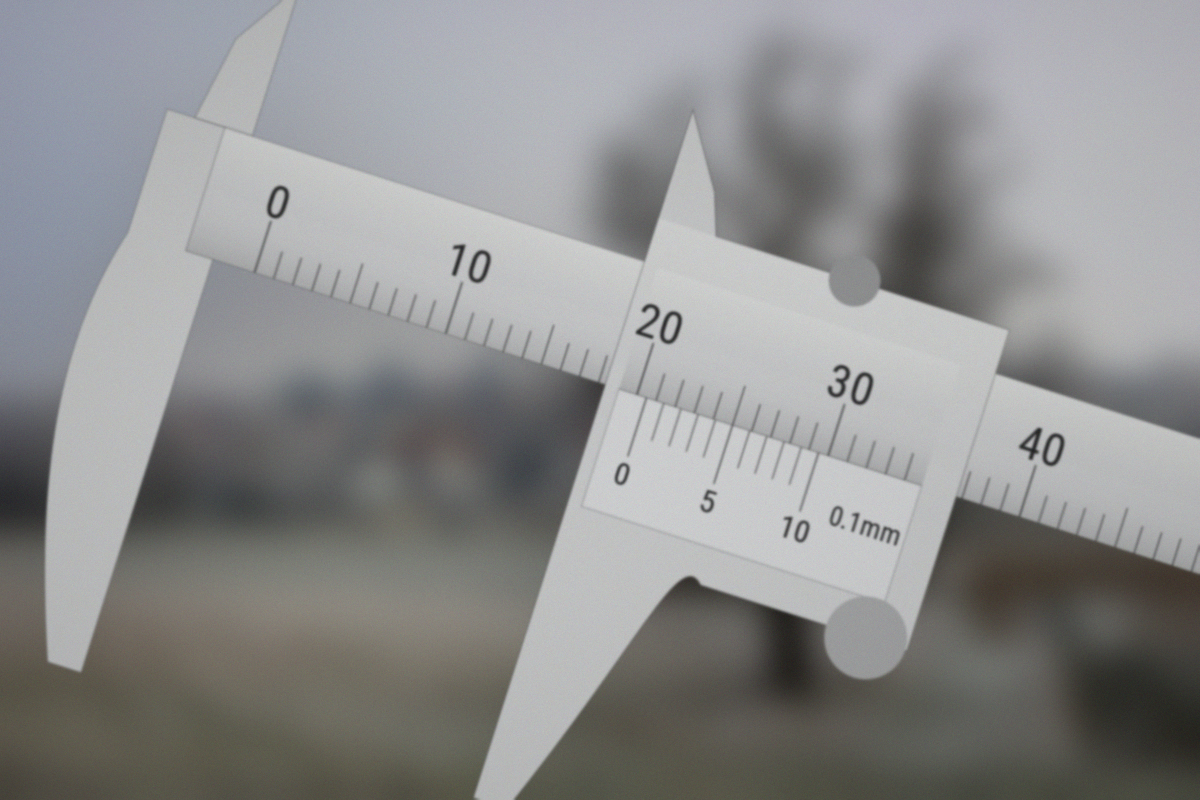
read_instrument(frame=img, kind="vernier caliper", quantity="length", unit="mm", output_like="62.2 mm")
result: 20.5 mm
